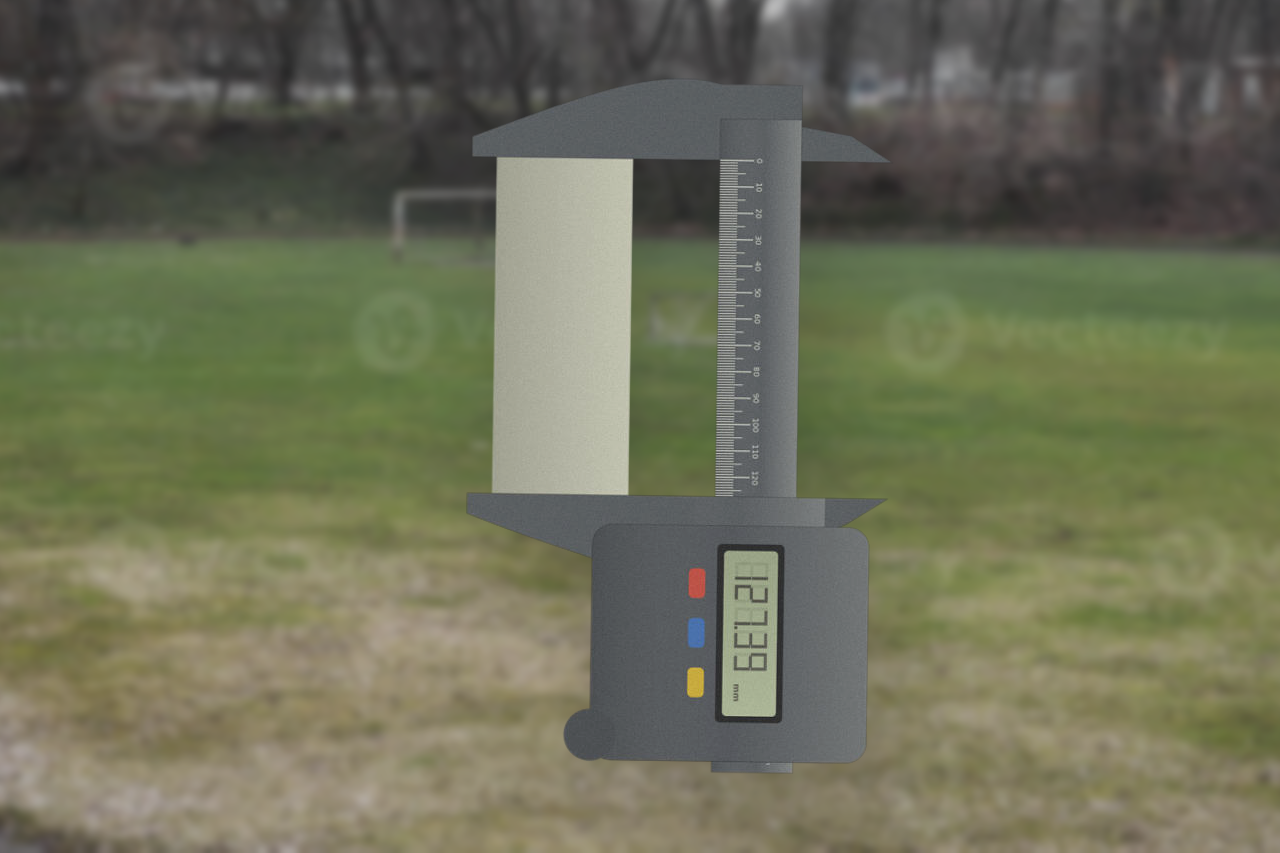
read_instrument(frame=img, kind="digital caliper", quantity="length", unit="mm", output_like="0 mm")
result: 127.39 mm
